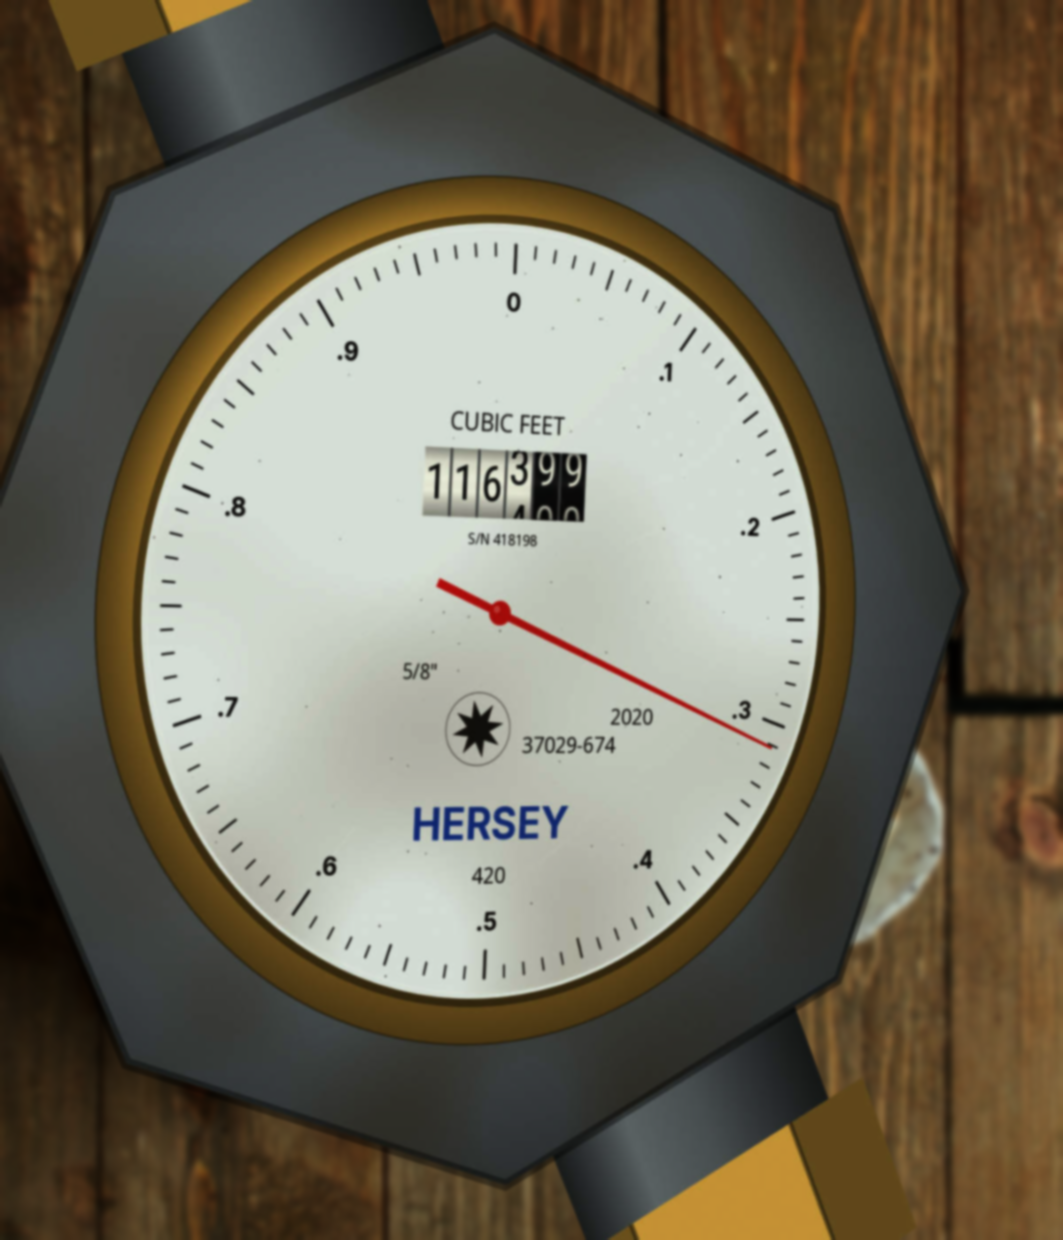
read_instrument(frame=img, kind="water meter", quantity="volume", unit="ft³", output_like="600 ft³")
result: 116399.31 ft³
